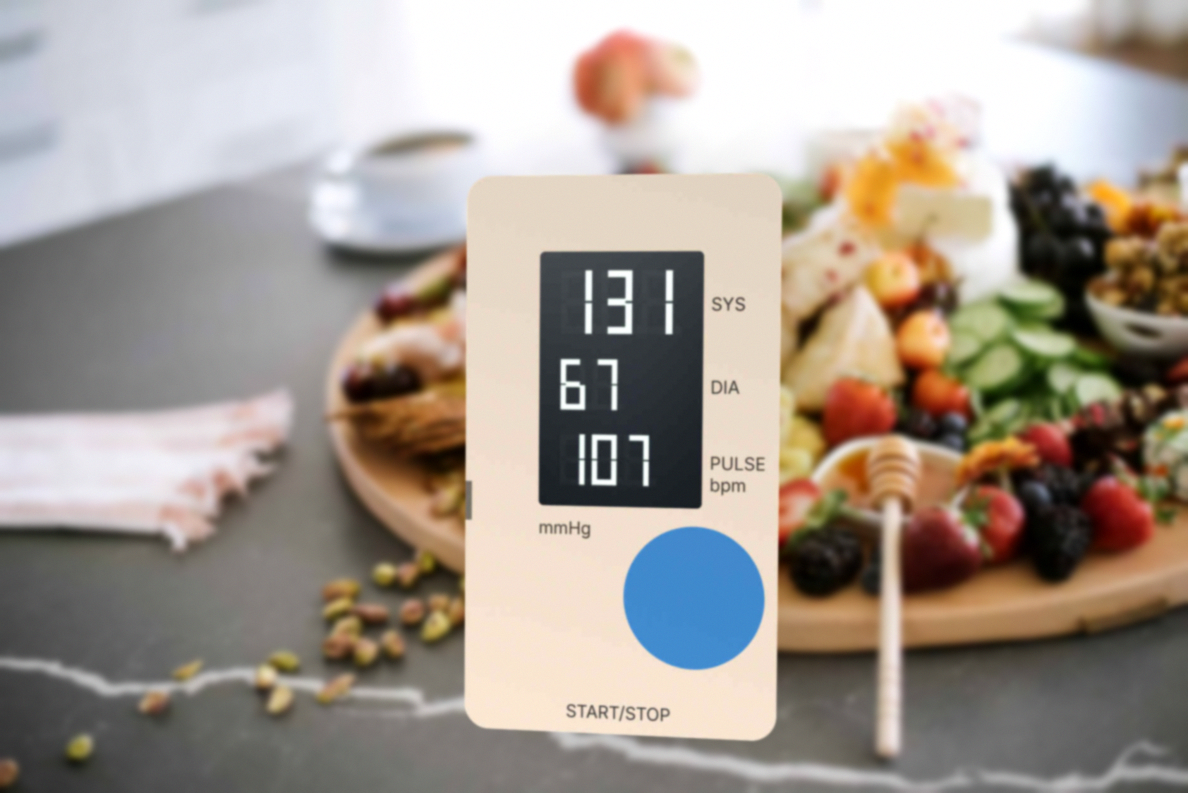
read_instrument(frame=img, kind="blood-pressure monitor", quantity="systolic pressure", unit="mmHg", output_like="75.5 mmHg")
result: 131 mmHg
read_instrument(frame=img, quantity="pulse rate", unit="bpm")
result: 107 bpm
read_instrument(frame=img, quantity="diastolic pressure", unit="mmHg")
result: 67 mmHg
